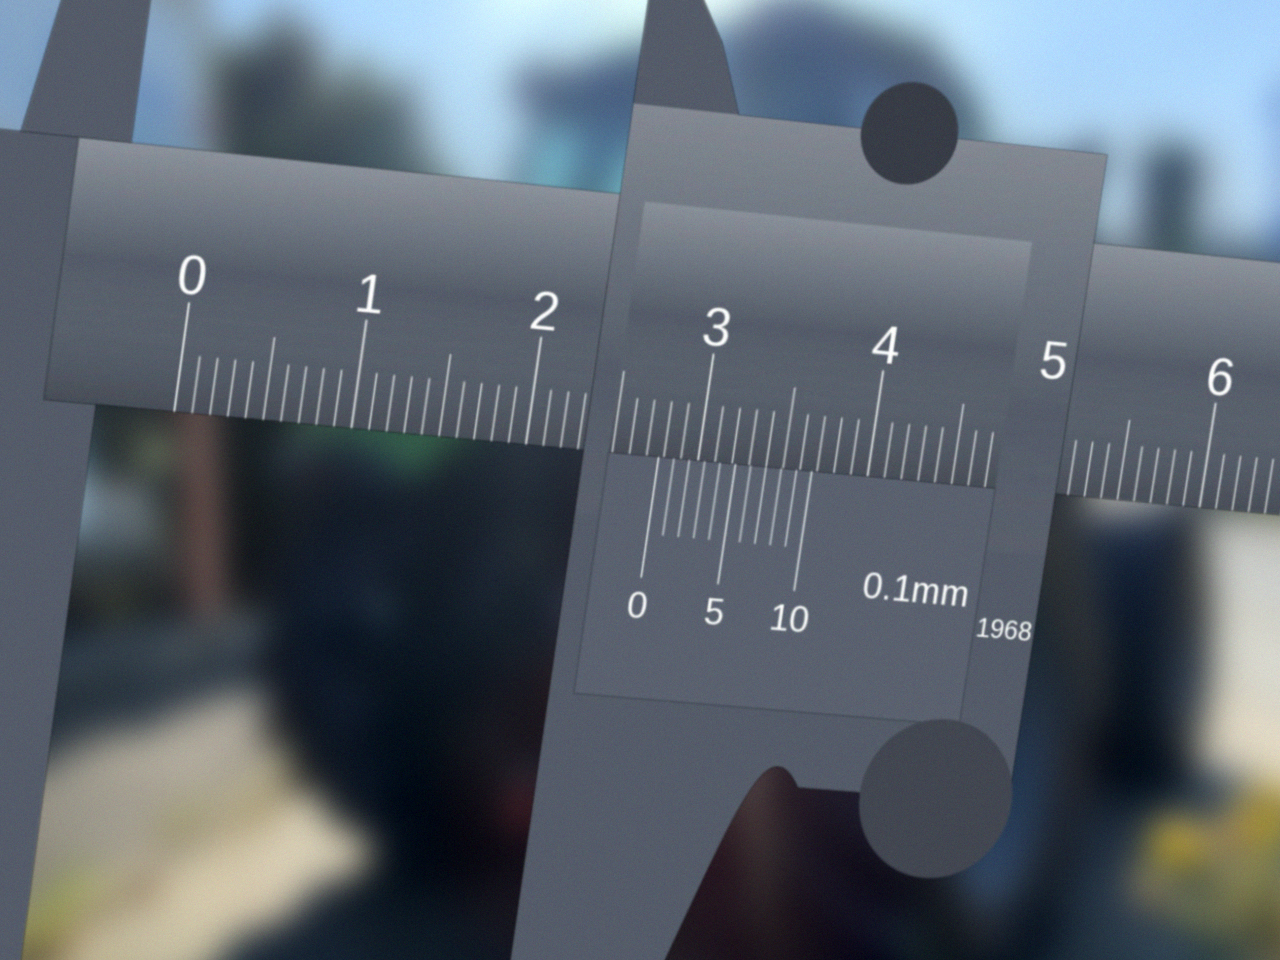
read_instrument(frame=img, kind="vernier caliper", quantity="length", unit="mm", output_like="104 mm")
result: 27.7 mm
